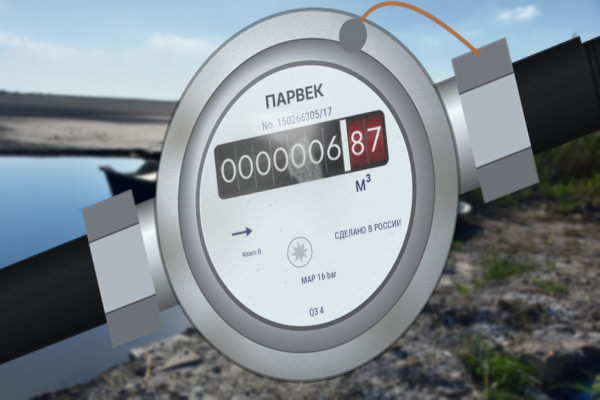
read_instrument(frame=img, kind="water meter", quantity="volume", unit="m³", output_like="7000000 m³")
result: 6.87 m³
